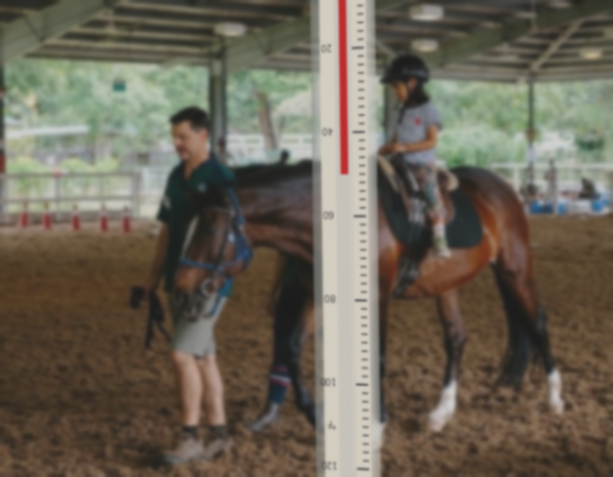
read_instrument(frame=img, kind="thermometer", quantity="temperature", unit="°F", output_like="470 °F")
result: 50 °F
